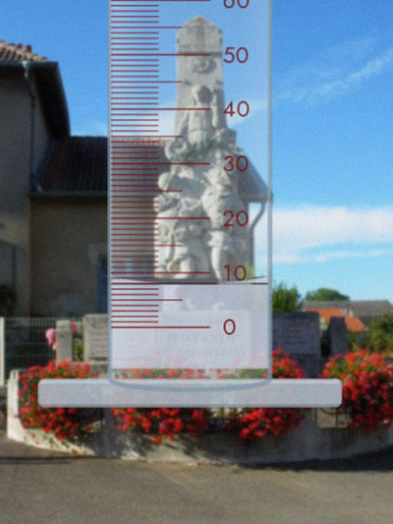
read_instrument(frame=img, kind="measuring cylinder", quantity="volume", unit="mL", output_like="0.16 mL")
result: 8 mL
